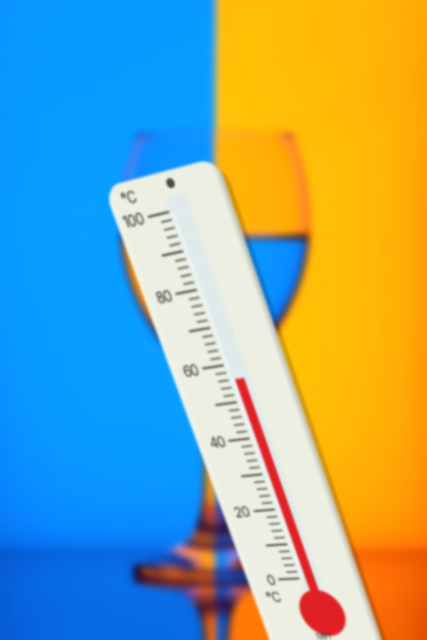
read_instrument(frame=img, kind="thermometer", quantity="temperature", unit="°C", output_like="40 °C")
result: 56 °C
